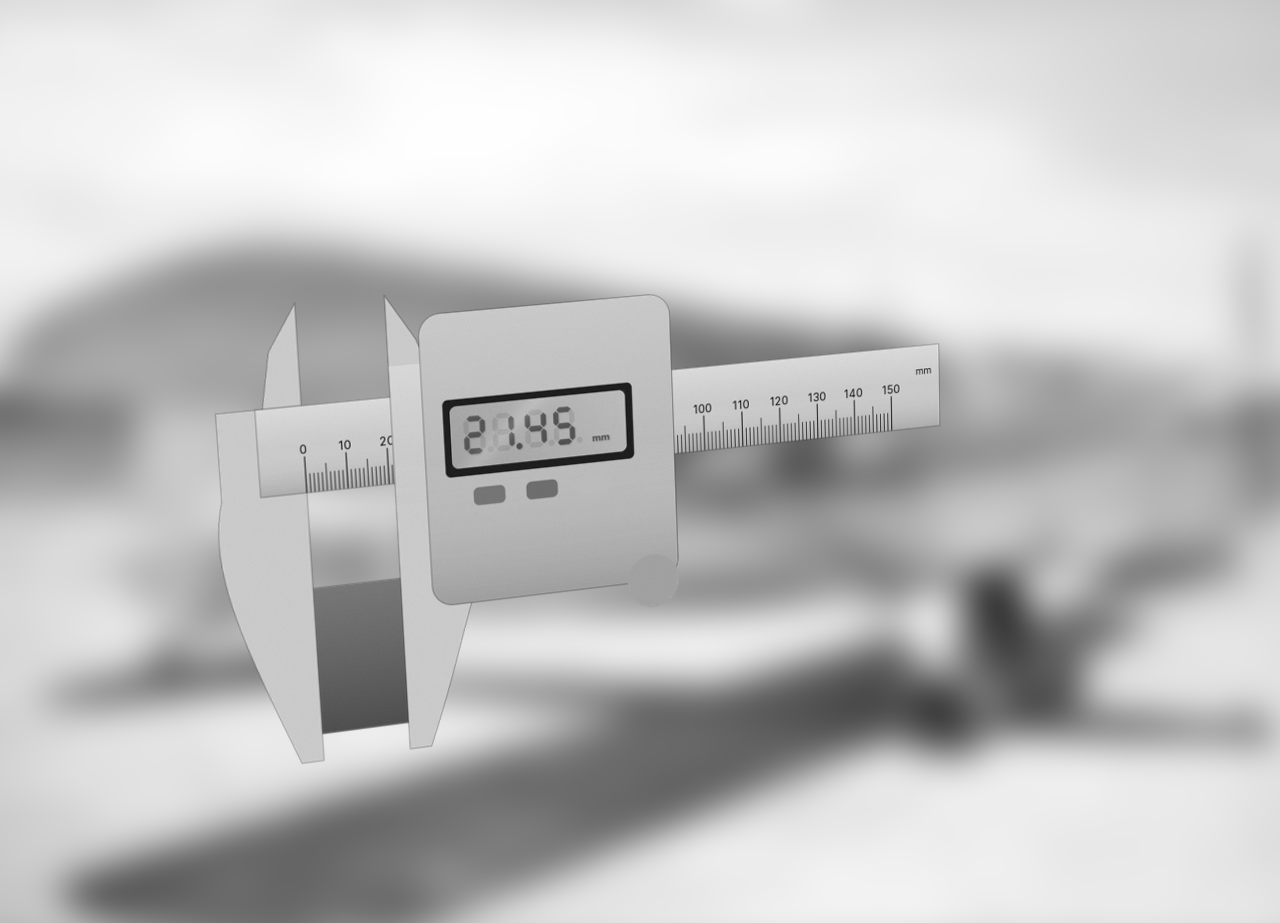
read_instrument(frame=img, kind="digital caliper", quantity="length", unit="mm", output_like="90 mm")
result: 21.45 mm
